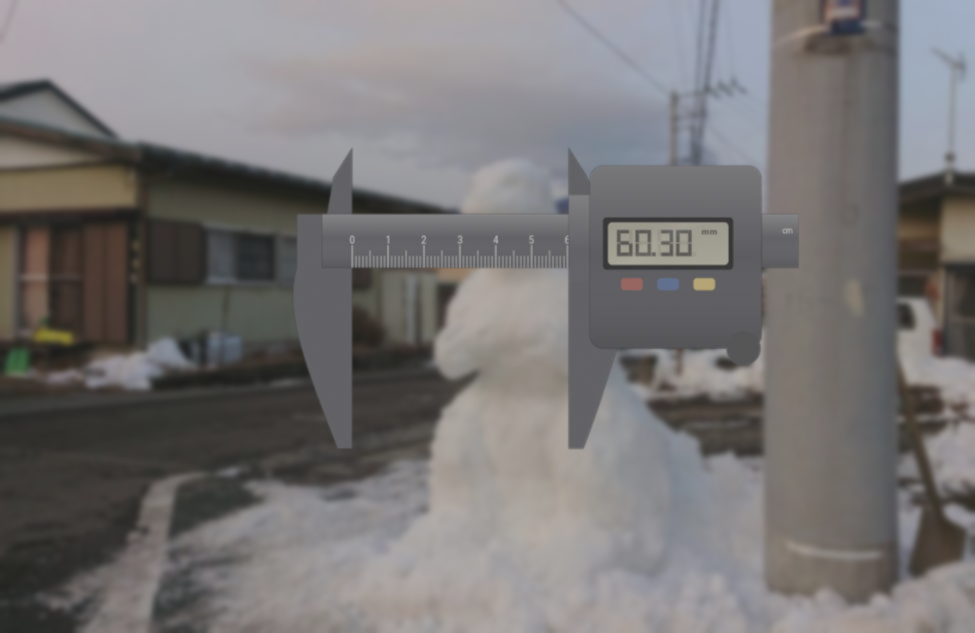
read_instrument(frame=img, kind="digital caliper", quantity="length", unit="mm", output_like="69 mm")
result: 60.30 mm
